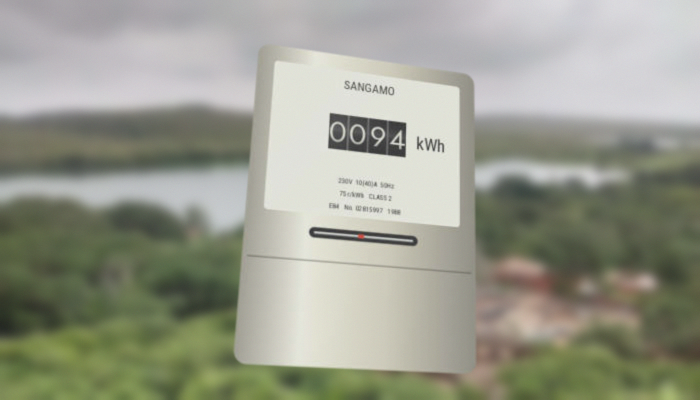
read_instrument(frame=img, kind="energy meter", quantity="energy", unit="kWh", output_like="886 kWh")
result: 94 kWh
